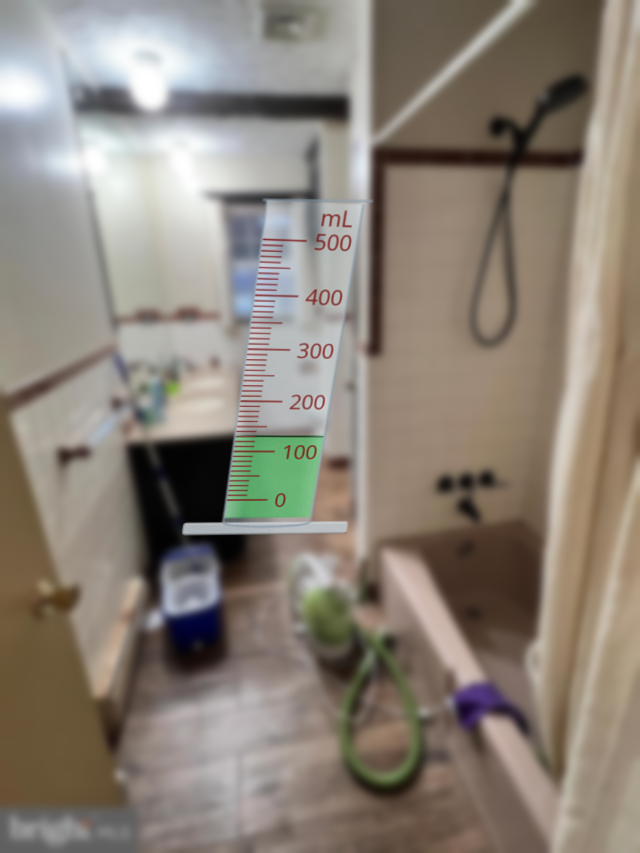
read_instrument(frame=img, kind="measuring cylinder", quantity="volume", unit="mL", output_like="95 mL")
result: 130 mL
